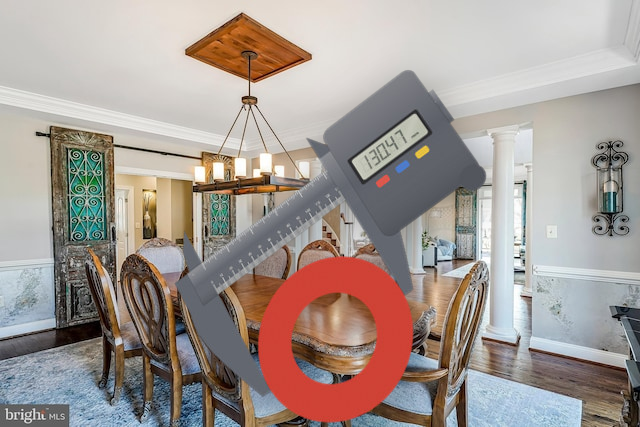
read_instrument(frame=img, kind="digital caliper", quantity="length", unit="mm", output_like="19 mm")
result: 130.47 mm
